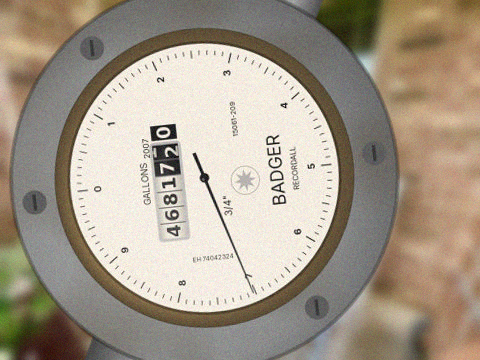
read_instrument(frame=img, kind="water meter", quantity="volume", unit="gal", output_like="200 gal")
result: 4681717.0 gal
